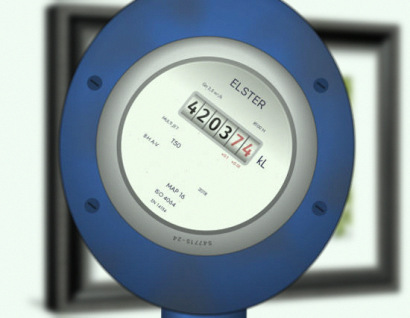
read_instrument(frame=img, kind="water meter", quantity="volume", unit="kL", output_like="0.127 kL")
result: 4203.74 kL
